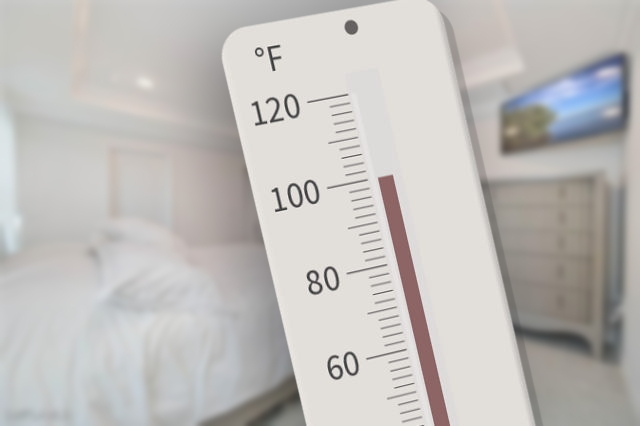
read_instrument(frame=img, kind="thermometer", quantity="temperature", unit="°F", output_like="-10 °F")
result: 100 °F
